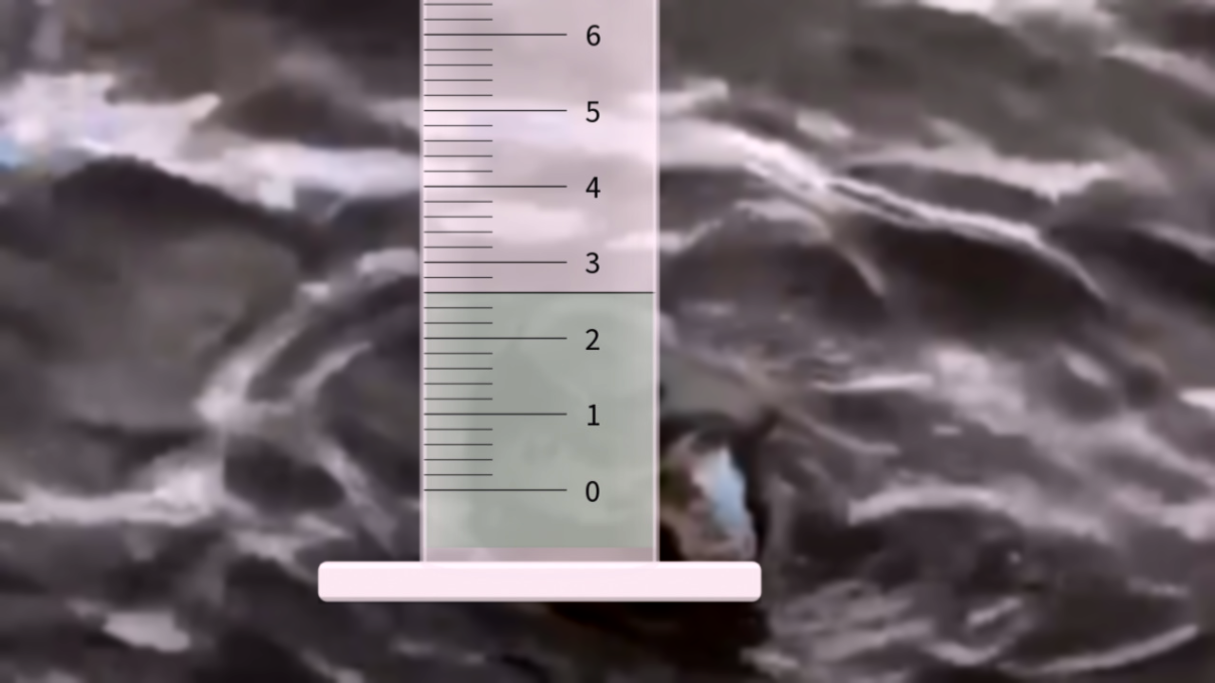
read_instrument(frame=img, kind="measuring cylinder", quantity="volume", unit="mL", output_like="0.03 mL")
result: 2.6 mL
